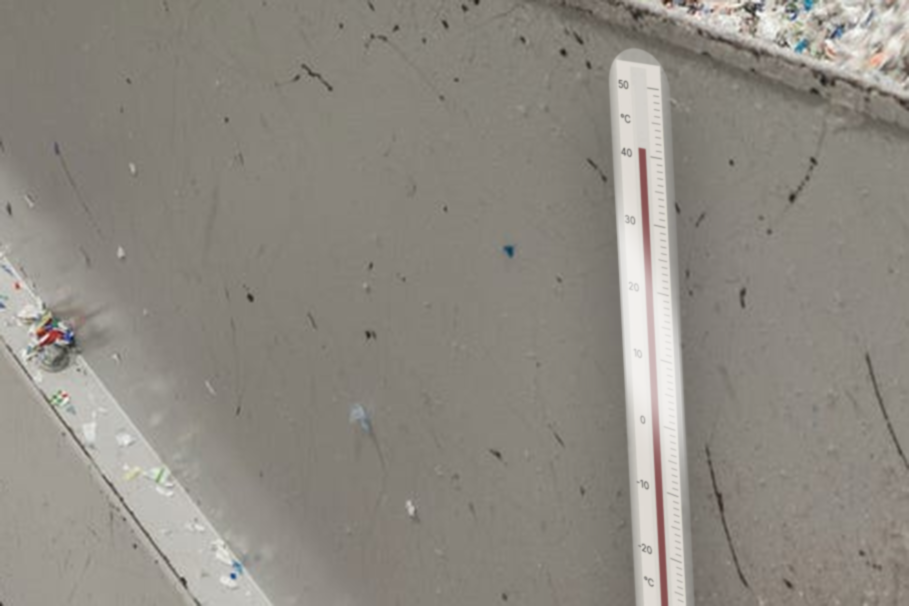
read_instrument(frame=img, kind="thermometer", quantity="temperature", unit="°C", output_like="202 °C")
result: 41 °C
